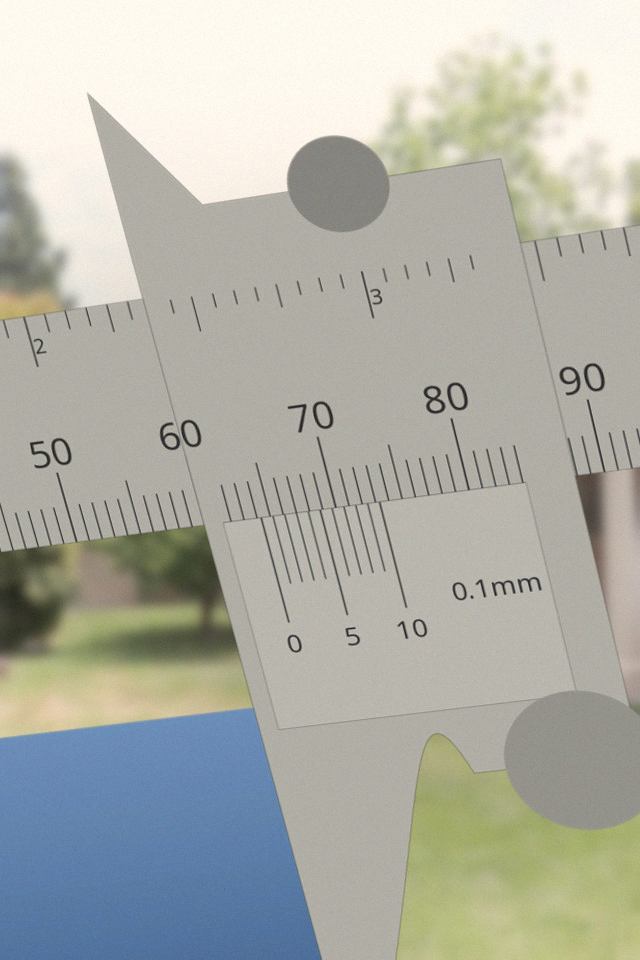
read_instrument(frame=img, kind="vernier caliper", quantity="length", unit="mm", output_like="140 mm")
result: 64.3 mm
